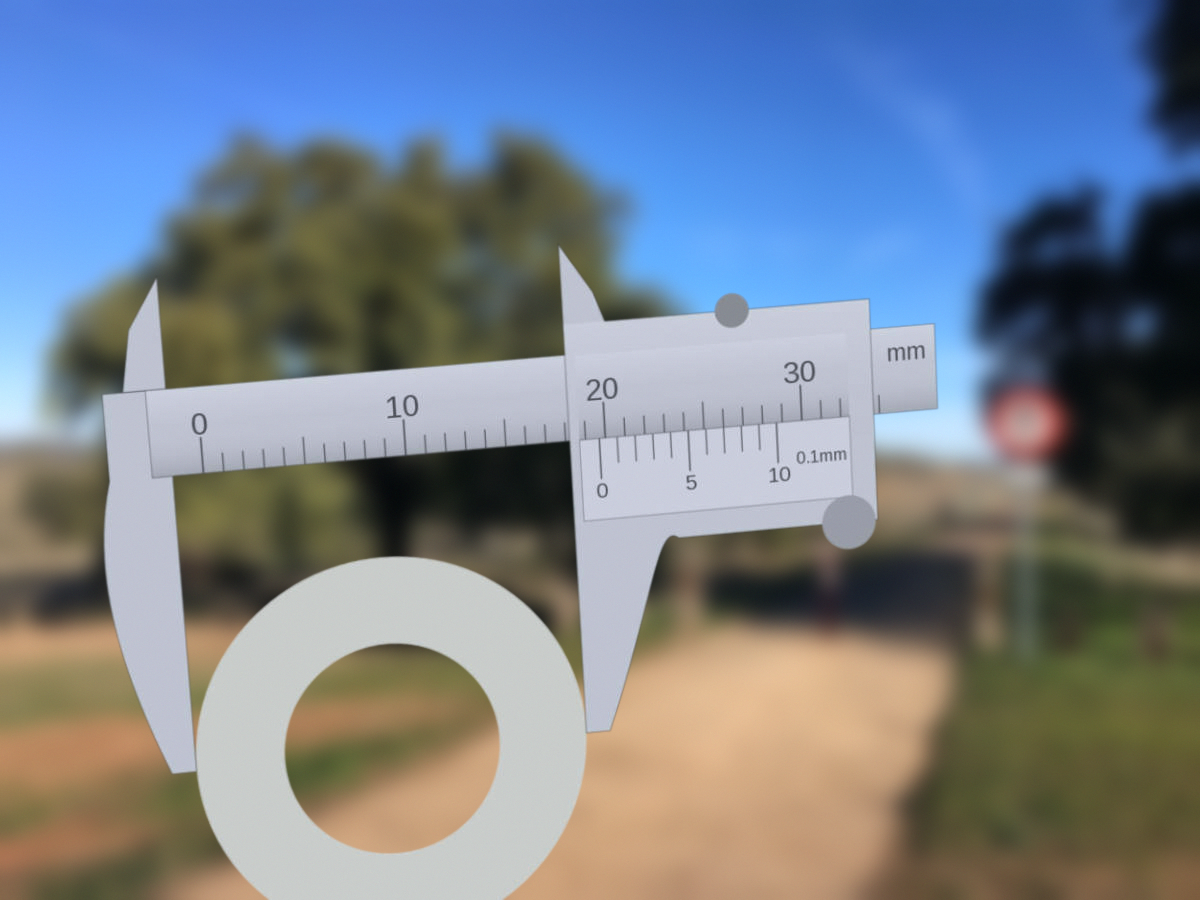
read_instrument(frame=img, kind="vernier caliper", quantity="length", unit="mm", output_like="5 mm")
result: 19.7 mm
